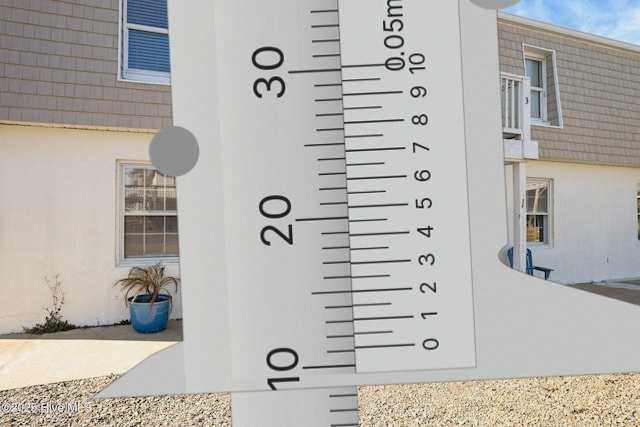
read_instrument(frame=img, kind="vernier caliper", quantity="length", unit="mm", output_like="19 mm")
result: 11.2 mm
